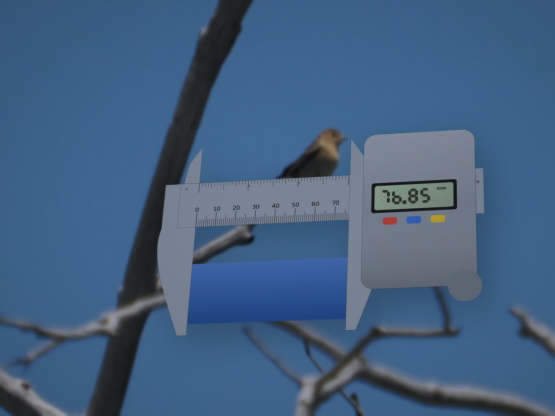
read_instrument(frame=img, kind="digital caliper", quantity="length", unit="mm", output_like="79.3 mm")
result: 76.85 mm
